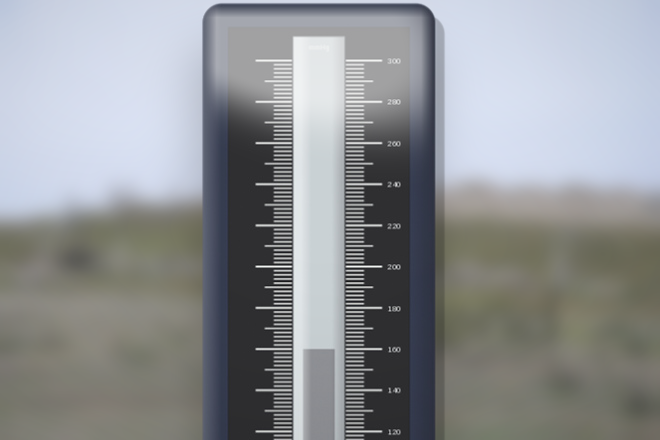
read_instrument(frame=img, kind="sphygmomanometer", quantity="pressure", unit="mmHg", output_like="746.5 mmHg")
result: 160 mmHg
